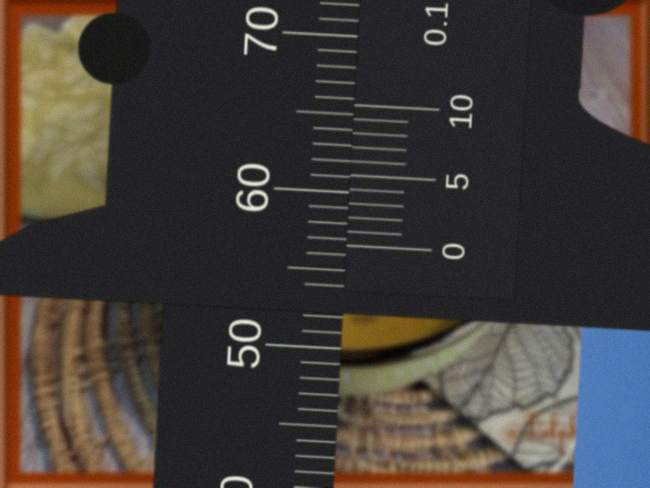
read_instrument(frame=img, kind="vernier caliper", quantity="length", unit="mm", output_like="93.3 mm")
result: 56.6 mm
